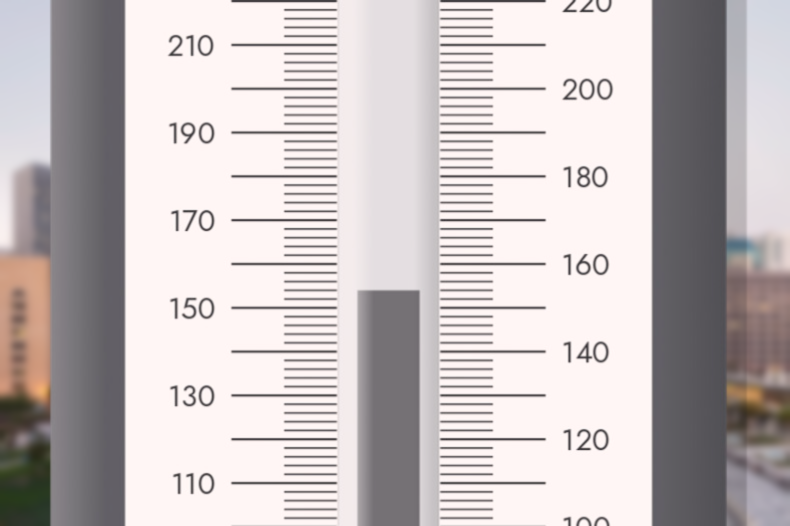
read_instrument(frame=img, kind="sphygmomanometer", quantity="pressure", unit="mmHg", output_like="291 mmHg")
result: 154 mmHg
